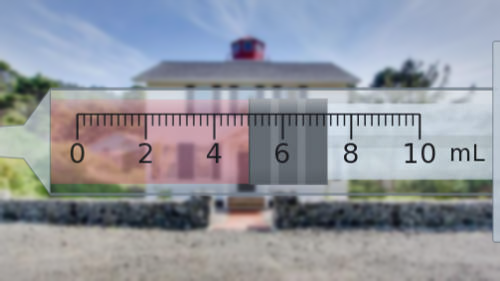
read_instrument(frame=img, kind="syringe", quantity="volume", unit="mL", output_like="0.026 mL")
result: 5 mL
